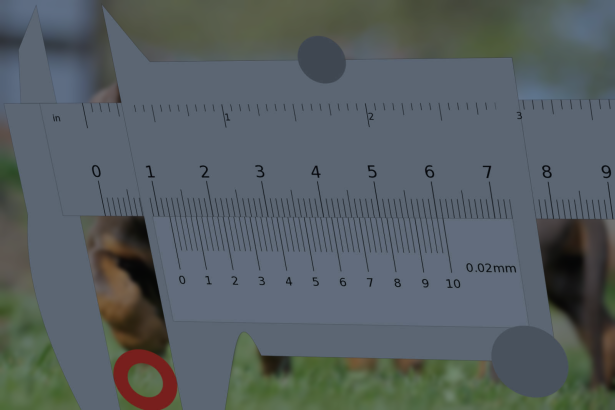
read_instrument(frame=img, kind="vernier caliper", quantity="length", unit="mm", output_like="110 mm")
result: 12.0 mm
